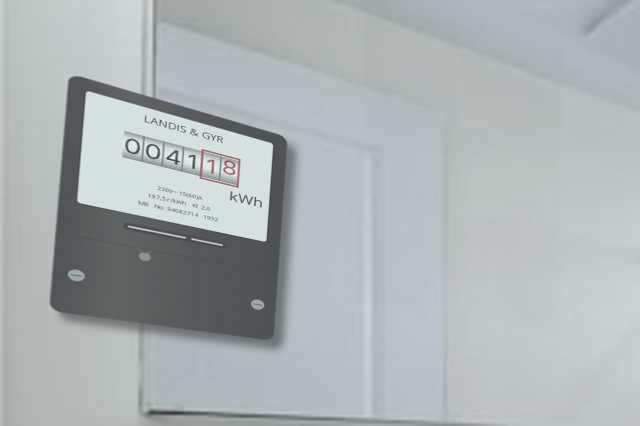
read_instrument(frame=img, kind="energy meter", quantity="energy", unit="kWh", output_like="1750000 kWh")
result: 41.18 kWh
